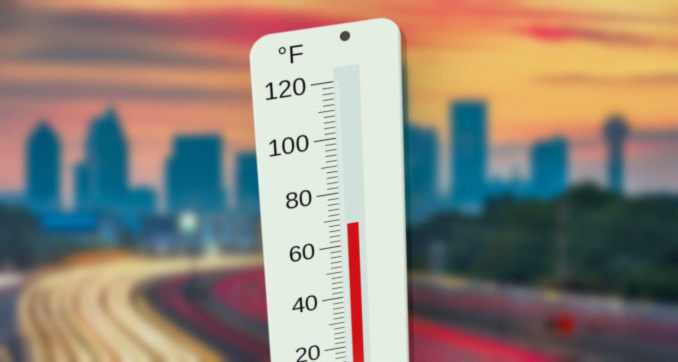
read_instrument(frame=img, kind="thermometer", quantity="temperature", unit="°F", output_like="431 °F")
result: 68 °F
